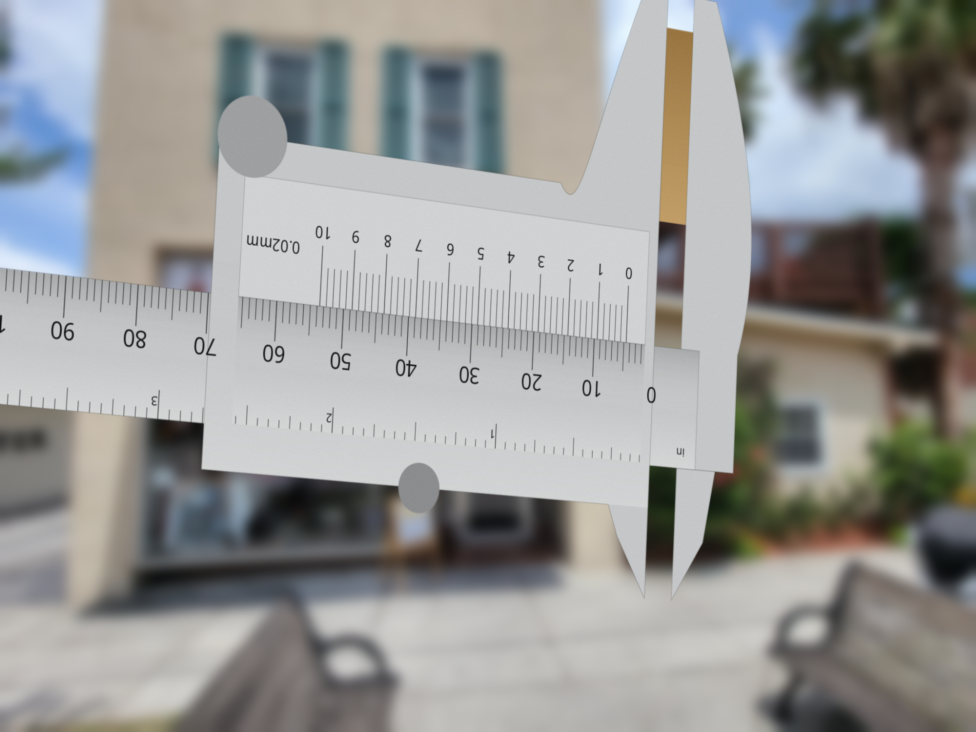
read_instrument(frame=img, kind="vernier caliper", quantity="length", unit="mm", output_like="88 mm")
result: 4.6 mm
